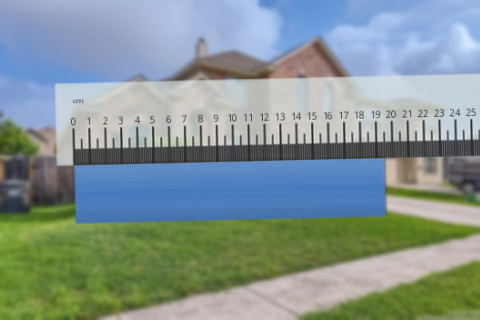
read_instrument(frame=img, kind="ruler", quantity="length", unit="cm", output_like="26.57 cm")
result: 19.5 cm
